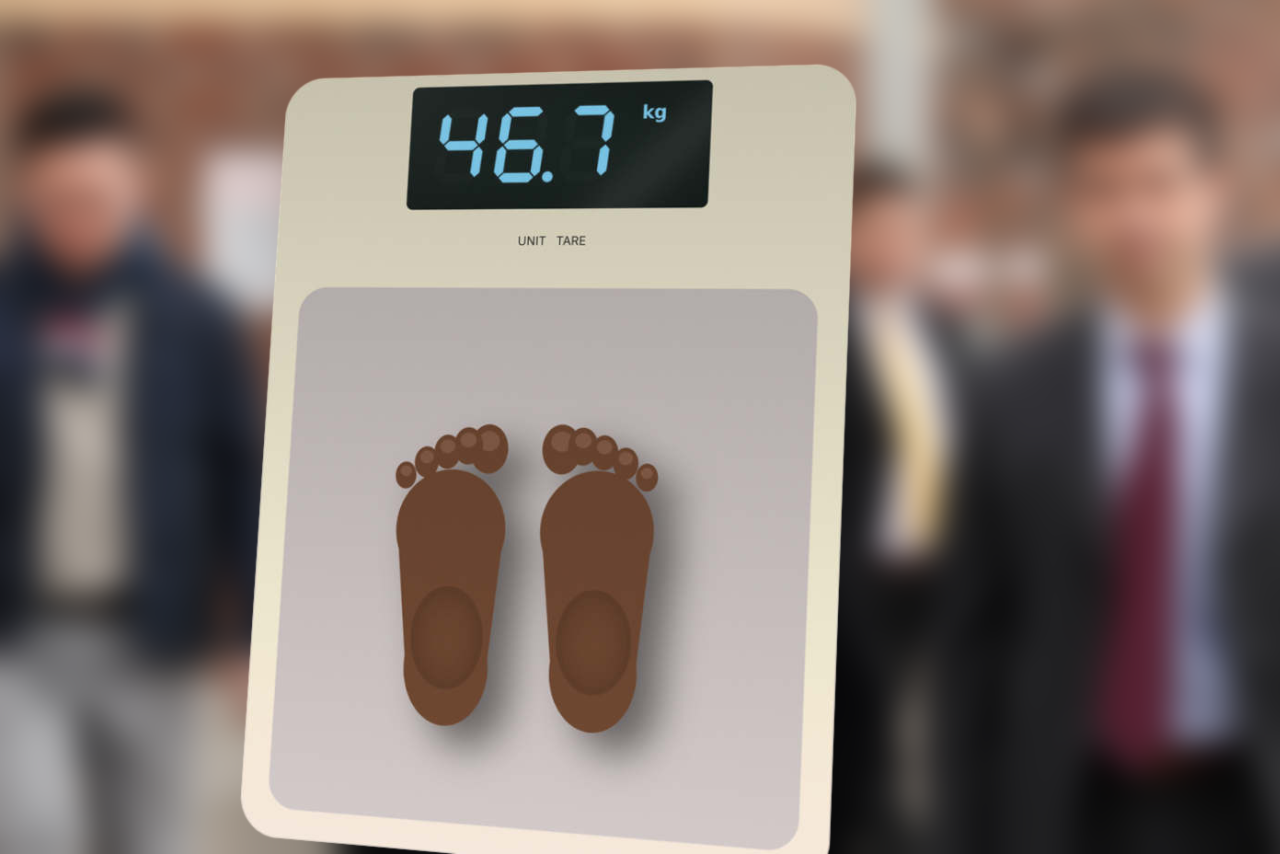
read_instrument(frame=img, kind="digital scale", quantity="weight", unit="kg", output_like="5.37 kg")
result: 46.7 kg
